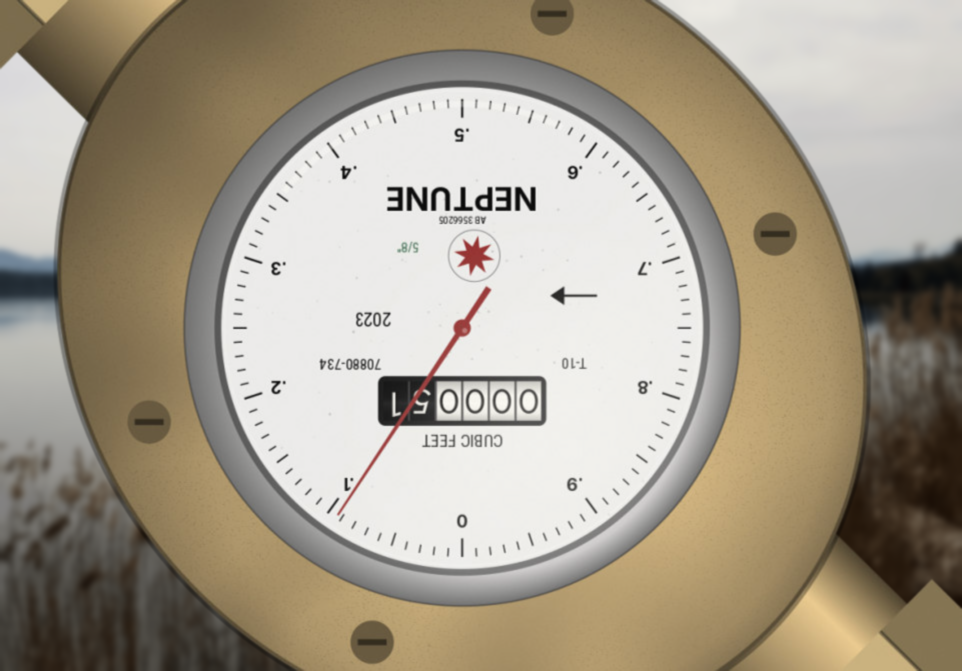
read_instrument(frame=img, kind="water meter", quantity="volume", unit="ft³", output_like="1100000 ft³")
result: 51.09 ft³
